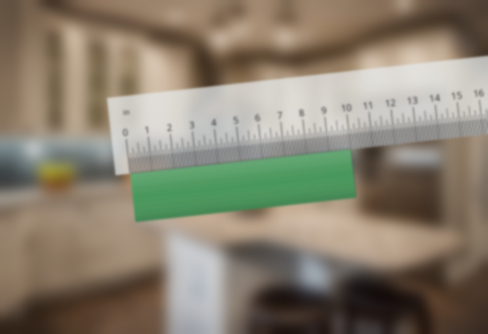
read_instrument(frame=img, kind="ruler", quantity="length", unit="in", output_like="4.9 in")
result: 10 in
